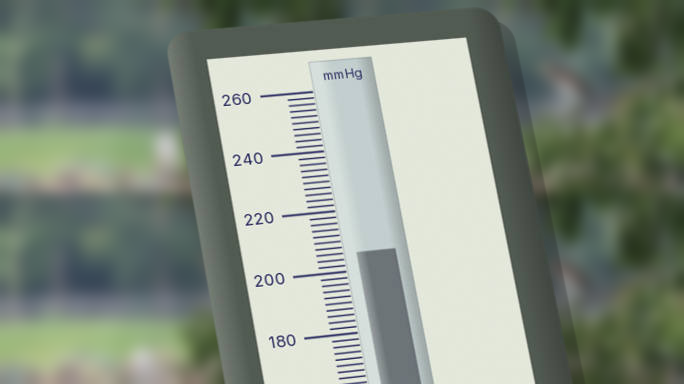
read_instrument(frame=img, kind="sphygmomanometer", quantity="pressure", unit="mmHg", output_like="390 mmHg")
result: 206 mmHg
